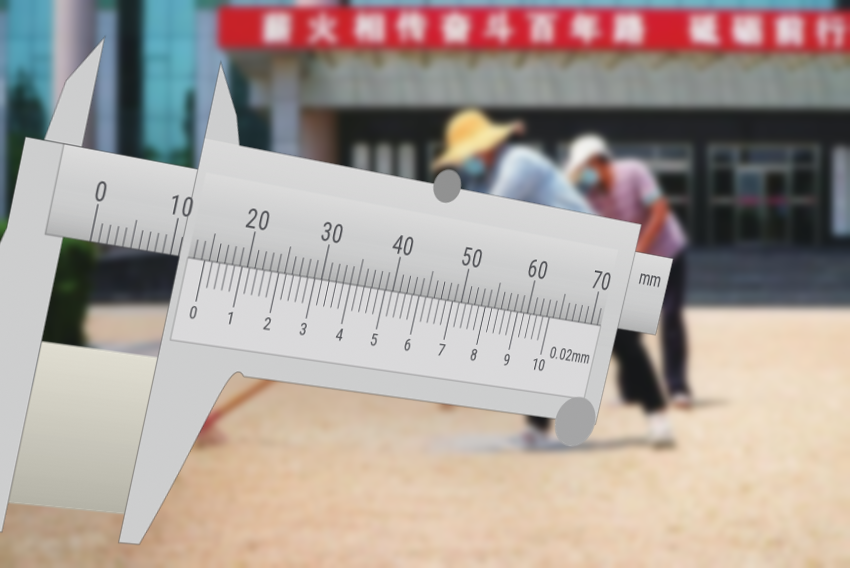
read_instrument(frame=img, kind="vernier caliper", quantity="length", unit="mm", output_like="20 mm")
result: 14.4 mm
